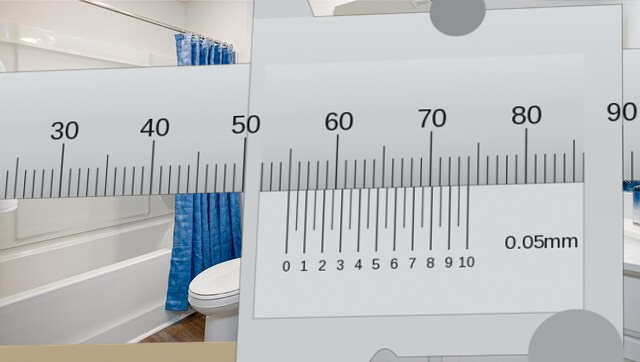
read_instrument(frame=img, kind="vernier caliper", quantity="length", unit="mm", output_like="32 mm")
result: 55.0 mm
